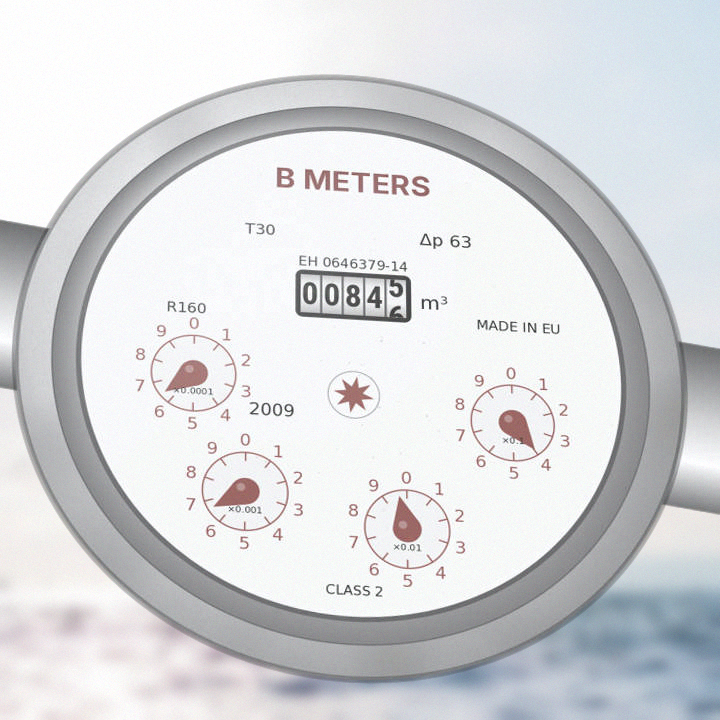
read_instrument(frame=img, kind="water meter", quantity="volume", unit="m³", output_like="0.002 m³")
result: 845.3966 m³
